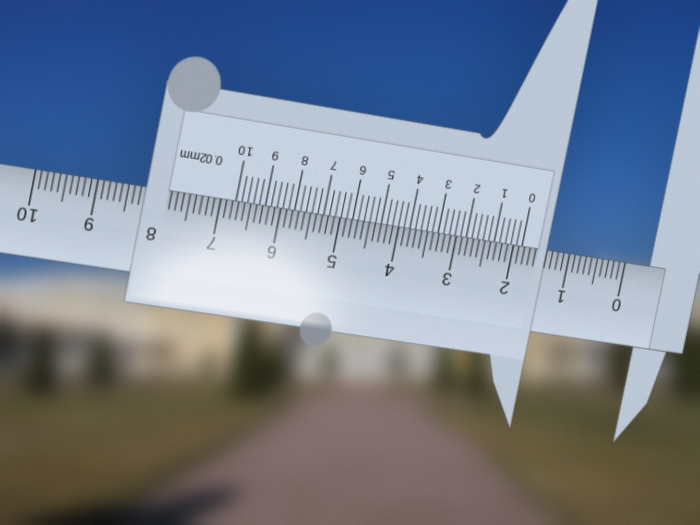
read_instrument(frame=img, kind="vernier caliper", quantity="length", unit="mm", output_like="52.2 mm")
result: 18.5 mm
